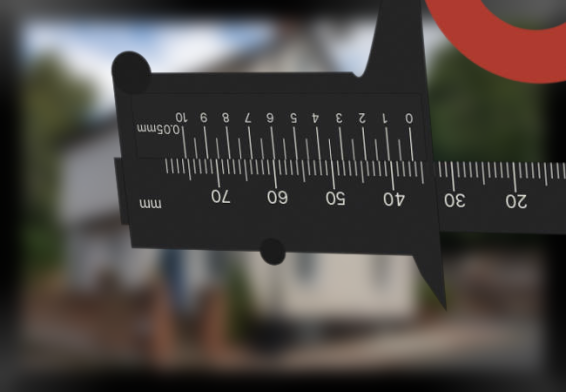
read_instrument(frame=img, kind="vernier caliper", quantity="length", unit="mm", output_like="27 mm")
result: 36.4 mm
